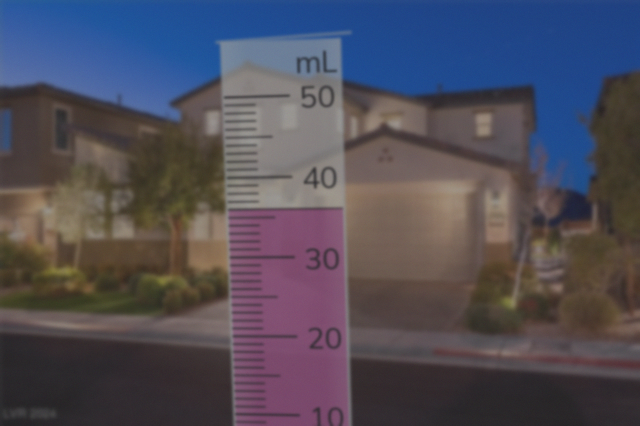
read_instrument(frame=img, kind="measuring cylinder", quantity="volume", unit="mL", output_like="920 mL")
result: 36 mL
